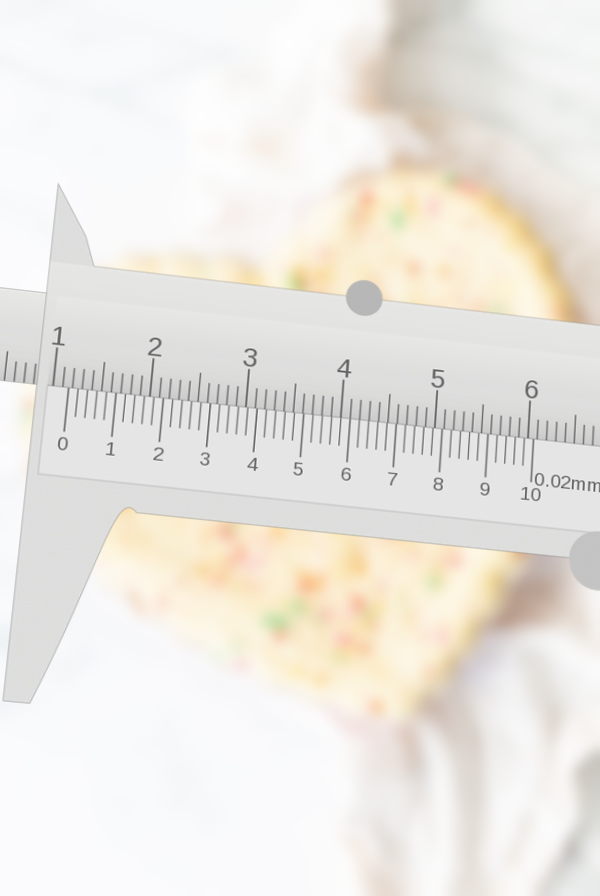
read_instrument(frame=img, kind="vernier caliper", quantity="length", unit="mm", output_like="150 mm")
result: 11.6 mm
